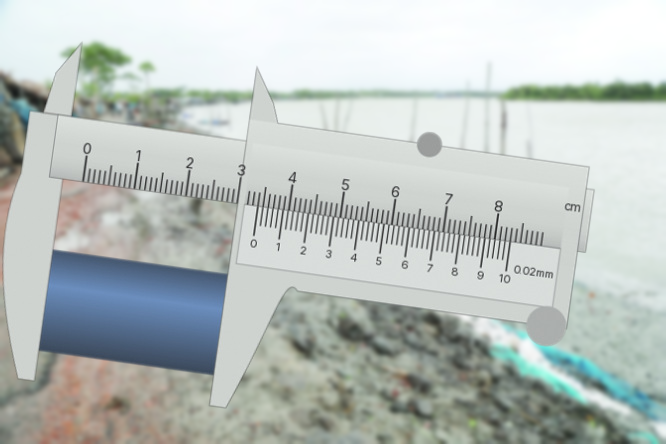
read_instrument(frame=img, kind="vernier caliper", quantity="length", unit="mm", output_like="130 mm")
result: 34.0 mm
